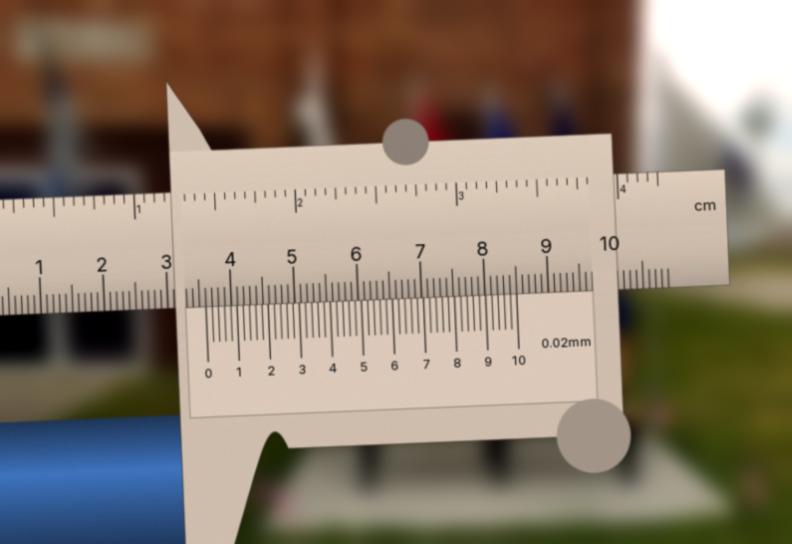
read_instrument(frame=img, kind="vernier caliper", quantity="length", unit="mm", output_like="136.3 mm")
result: 36.0 mm
